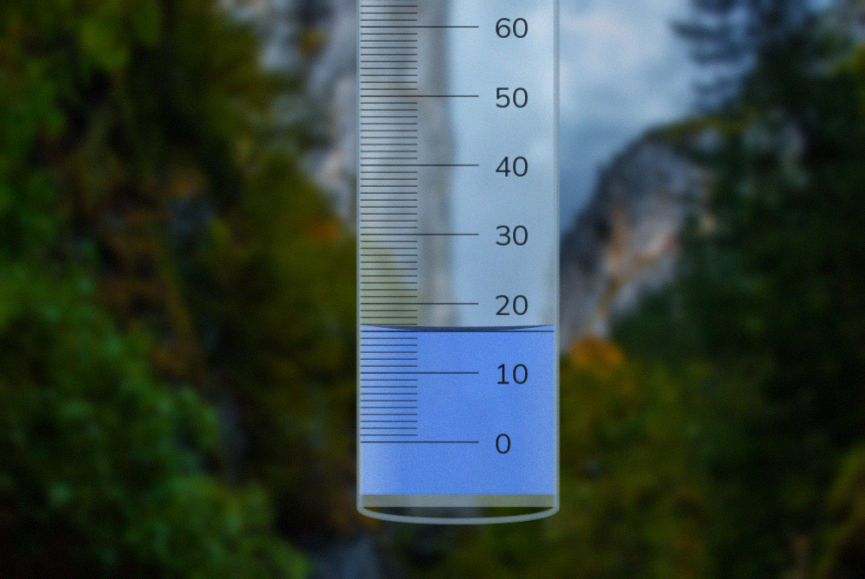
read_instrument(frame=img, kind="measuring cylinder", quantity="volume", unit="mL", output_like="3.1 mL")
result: 16 mL
